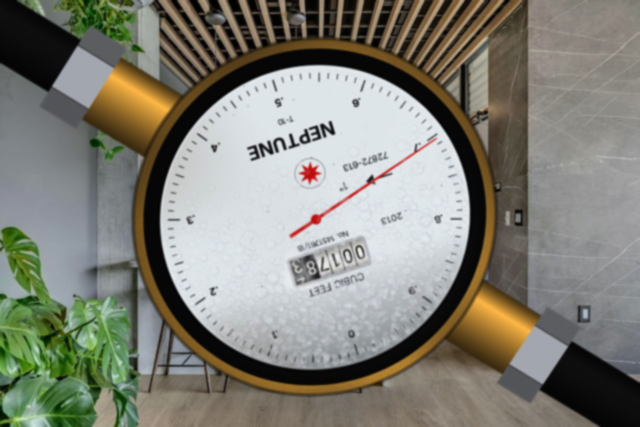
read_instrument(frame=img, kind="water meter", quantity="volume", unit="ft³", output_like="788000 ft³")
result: 1782.70 ft³
